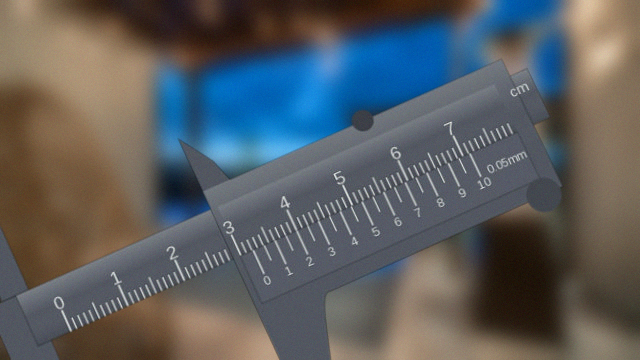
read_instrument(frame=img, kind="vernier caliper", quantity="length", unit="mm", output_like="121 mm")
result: 32.2 mm
